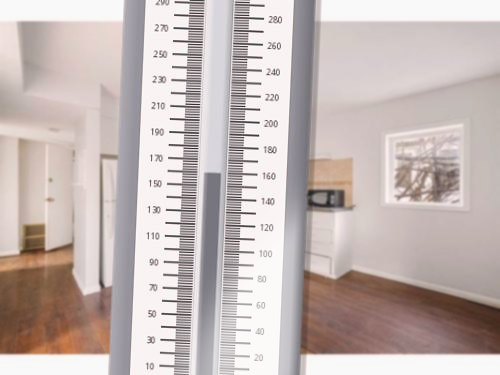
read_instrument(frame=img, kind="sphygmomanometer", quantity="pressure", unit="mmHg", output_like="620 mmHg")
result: 160 mmHg
